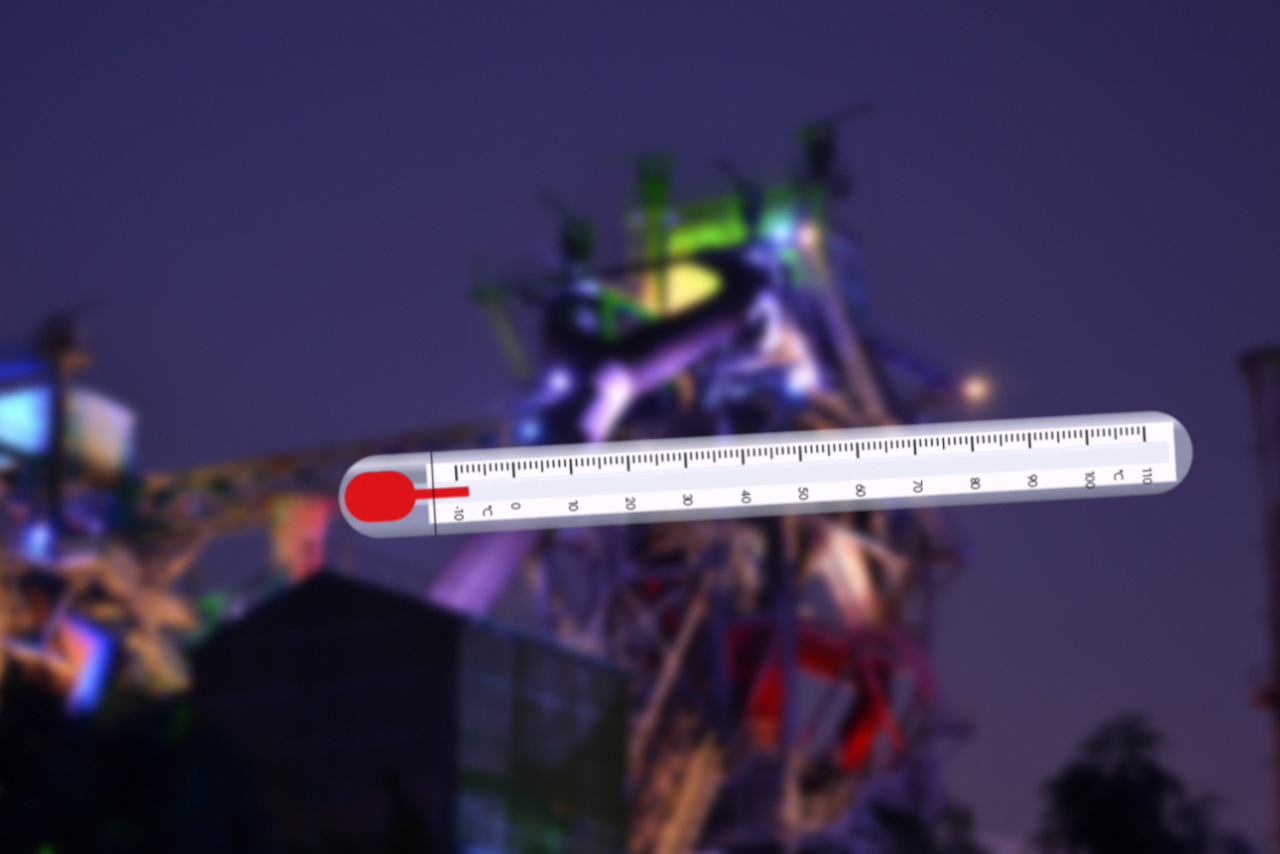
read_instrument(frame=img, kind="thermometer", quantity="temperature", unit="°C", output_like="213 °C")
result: -8 °C
